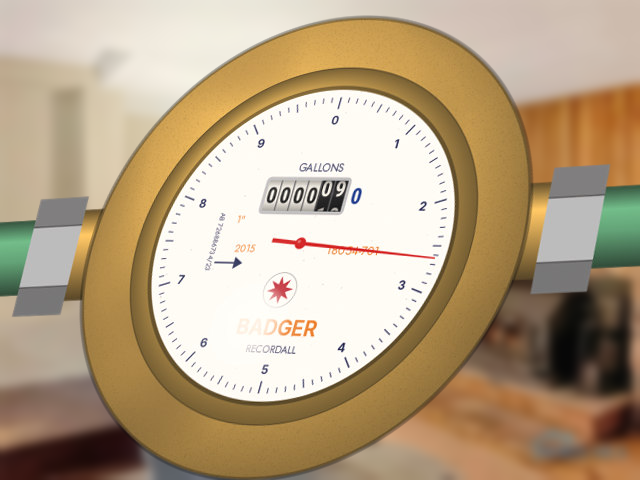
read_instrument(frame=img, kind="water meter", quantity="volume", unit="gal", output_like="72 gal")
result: 92.6 gal
